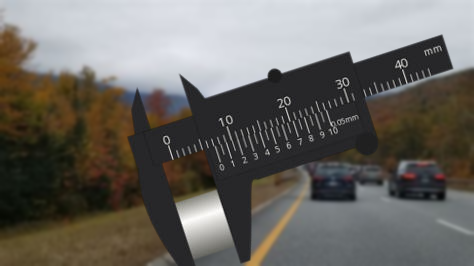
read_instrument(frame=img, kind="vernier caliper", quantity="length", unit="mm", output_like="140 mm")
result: 7.2 mm
